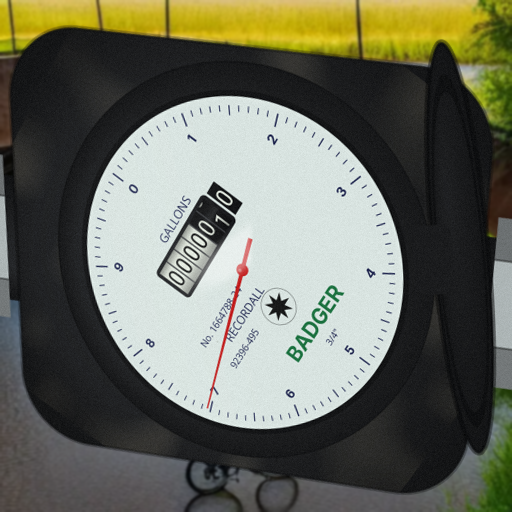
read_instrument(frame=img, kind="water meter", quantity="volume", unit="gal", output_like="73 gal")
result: 7.0 gal
